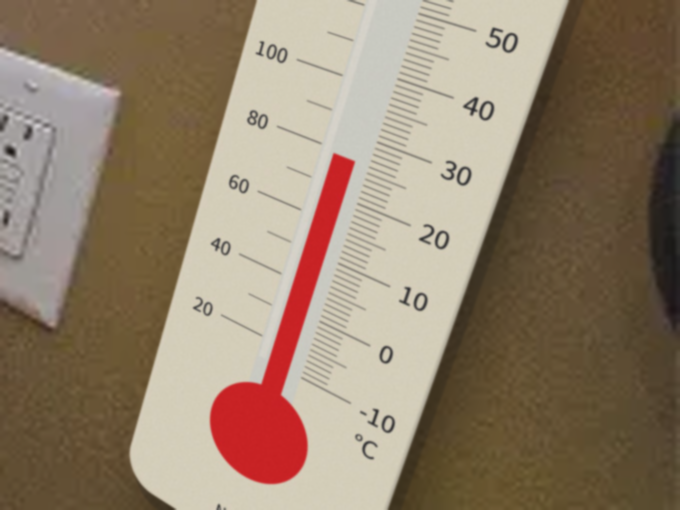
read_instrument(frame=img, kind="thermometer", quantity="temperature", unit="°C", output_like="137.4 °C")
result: 26 °C
